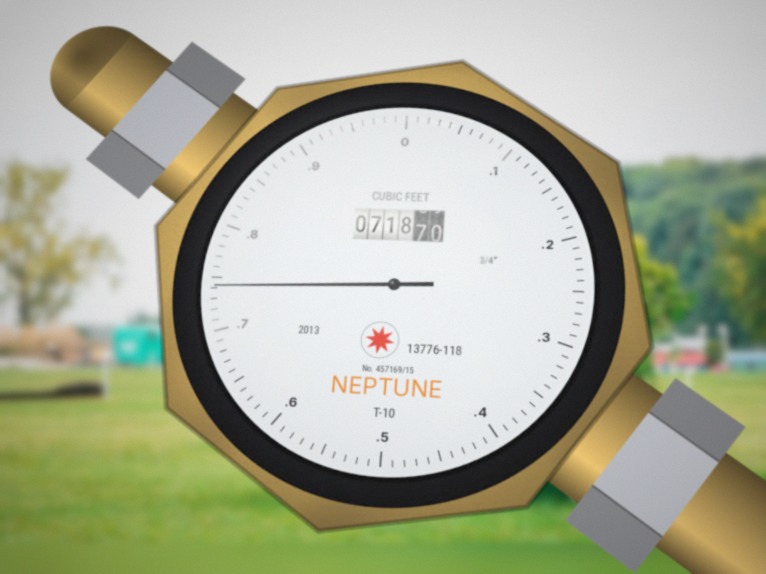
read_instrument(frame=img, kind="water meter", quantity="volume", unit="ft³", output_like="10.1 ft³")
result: 71869.74 ft³
